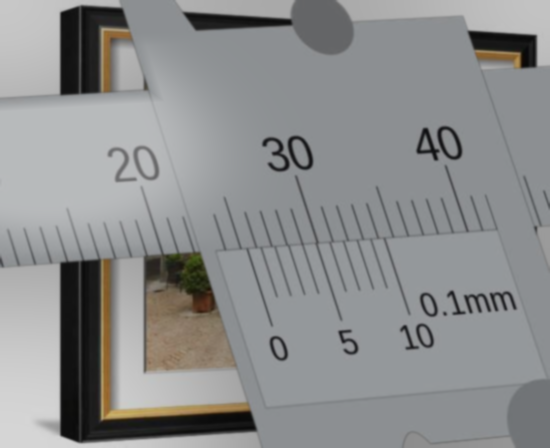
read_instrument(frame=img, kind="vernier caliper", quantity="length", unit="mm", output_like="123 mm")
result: 25.4 mm
